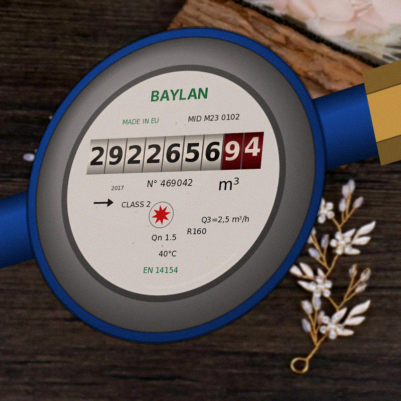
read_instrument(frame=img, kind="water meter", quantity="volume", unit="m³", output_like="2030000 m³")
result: 2922656.94 m³
